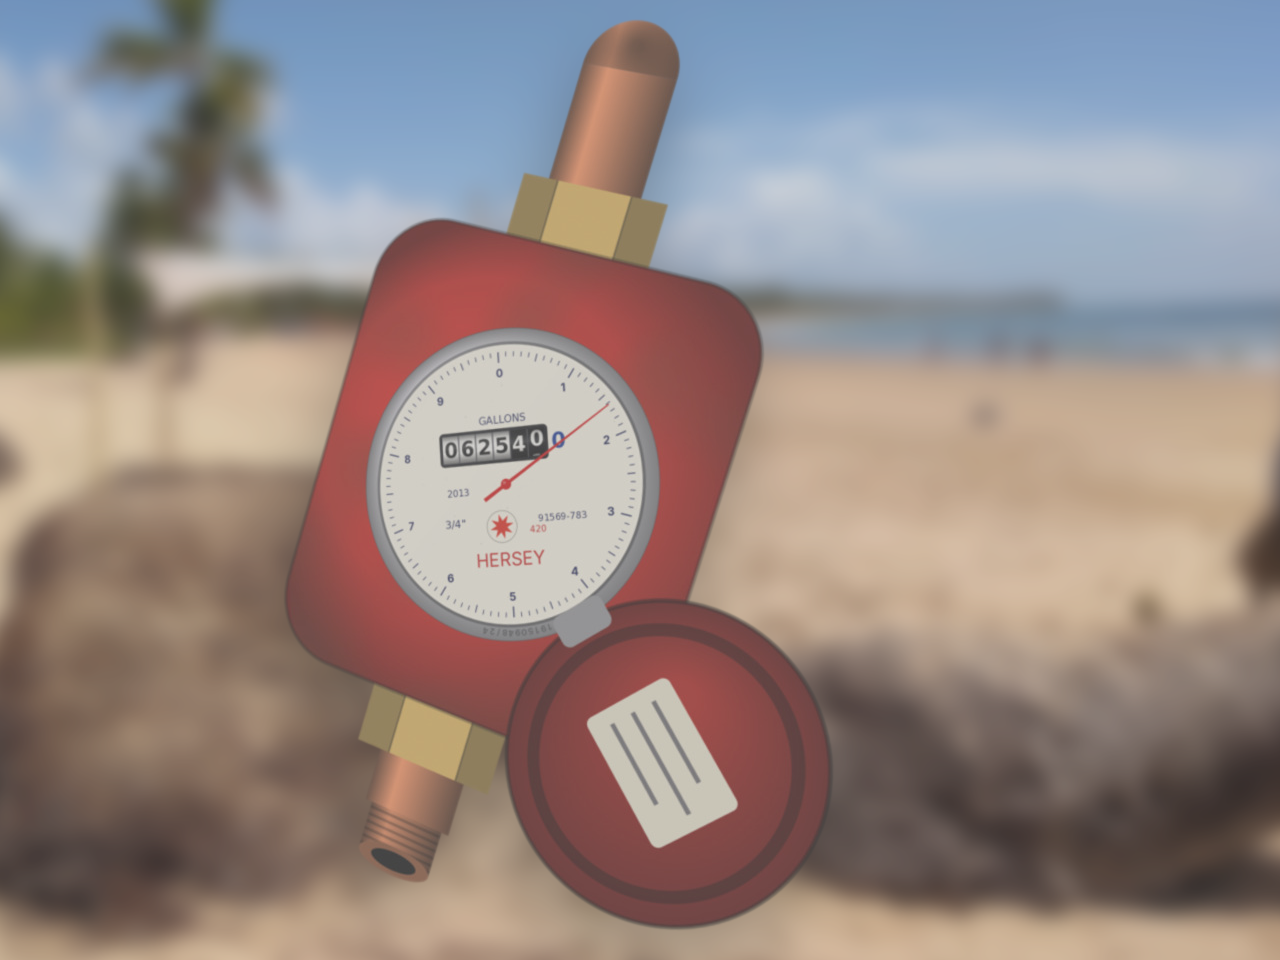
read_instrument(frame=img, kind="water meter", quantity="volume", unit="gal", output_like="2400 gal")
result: 625401.6 gal
